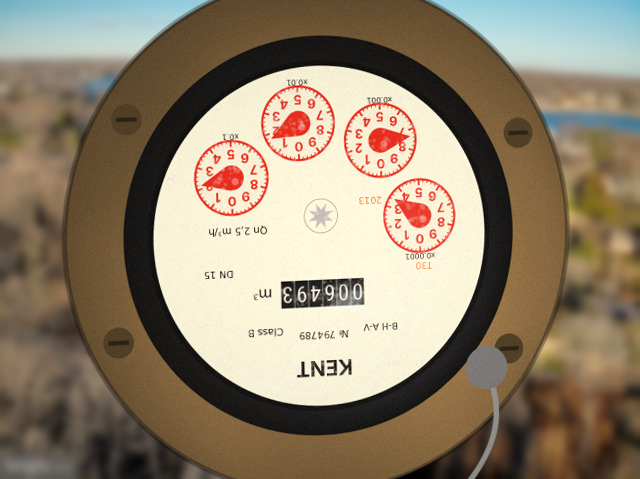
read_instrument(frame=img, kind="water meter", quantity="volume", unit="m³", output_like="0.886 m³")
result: 6493.2173 m³
